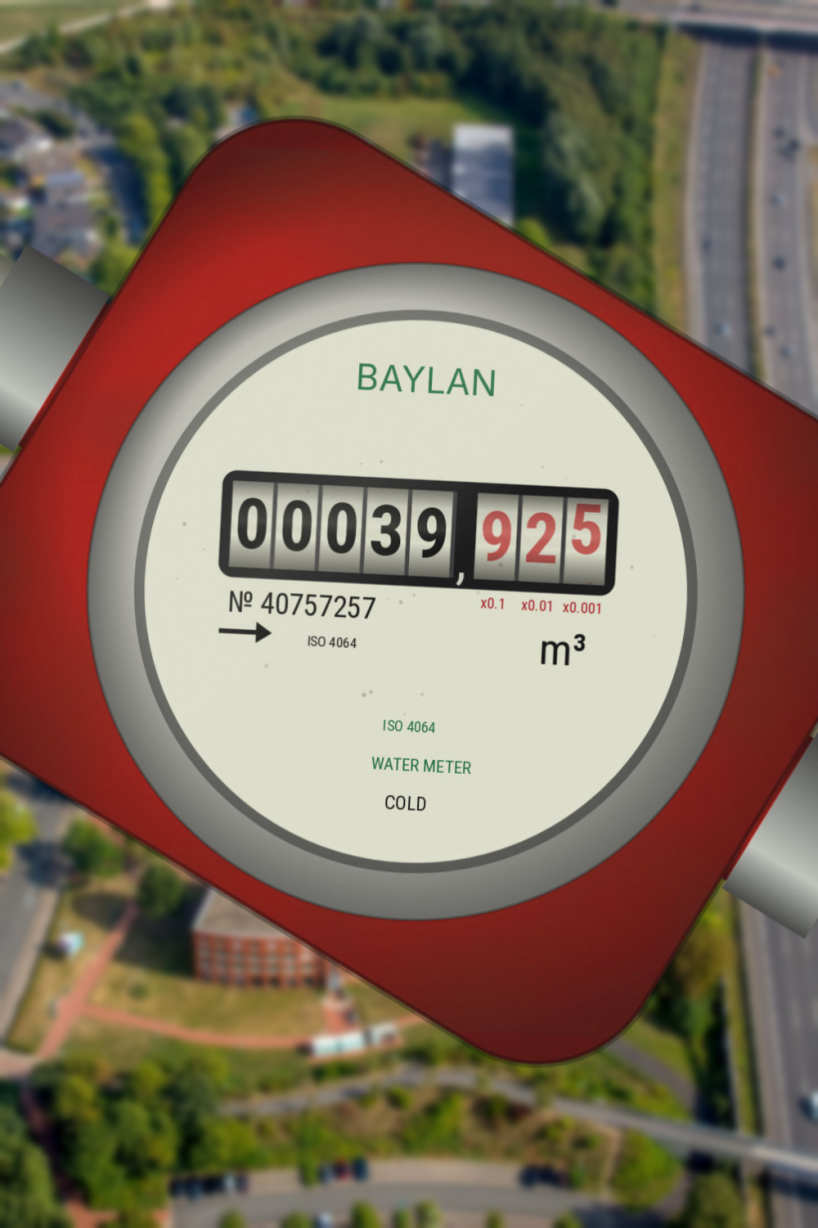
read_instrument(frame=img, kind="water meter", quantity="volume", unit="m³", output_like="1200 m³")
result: 39.925 m³
